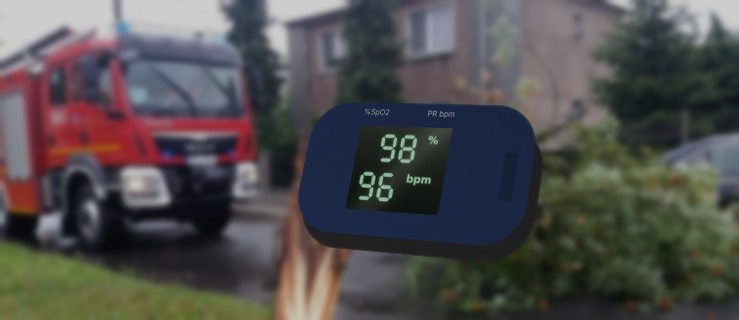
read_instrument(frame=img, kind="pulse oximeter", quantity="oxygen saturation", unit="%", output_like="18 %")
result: 98 %
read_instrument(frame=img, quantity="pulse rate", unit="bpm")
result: 96 bpm
